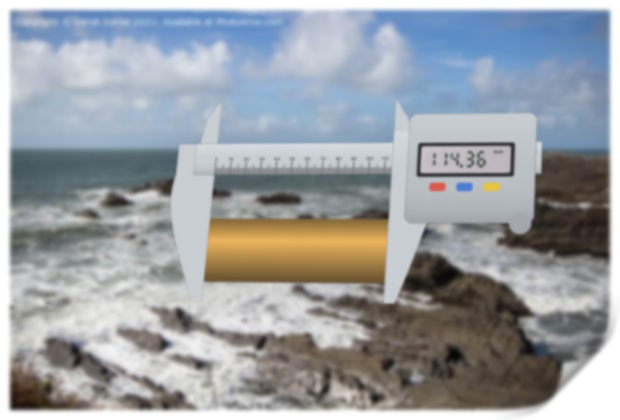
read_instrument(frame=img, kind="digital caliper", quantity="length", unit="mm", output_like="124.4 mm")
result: 114.36 mm
